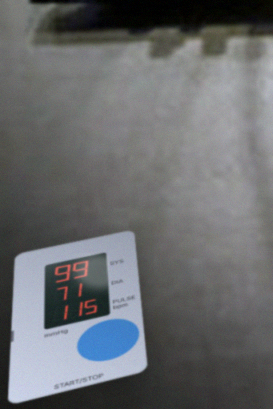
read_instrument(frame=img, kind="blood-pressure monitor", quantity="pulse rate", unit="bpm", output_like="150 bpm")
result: 115 bpm
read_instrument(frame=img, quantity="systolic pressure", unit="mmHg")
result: 99 mmHg
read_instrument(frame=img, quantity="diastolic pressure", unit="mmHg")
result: 71 mmHg
